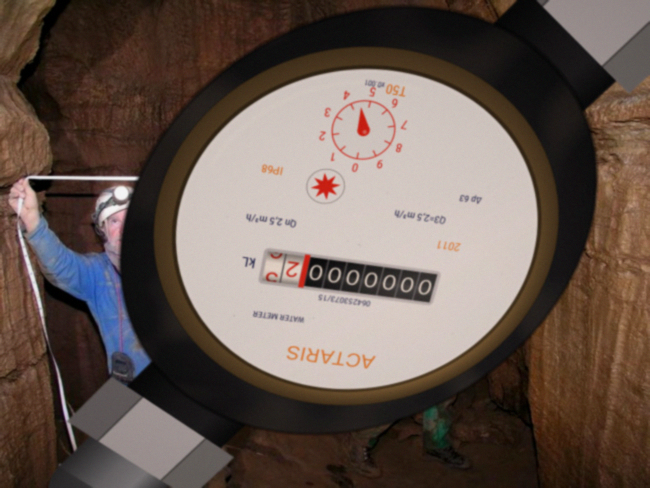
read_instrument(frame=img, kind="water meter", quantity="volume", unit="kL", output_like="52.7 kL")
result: 0.254 kL
